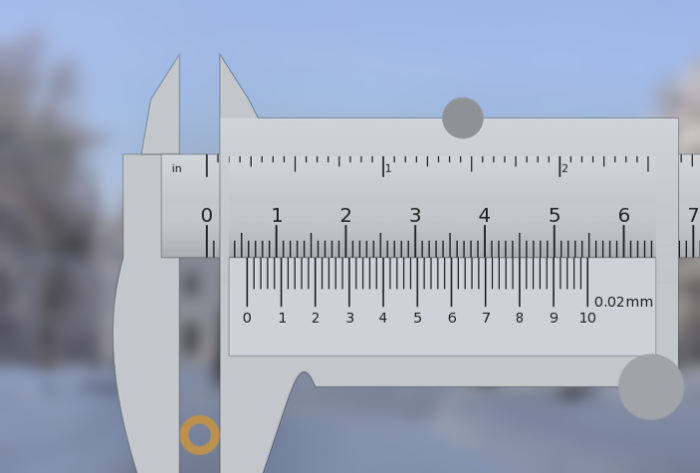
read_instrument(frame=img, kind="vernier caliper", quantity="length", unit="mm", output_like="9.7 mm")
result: 5.8 mm
